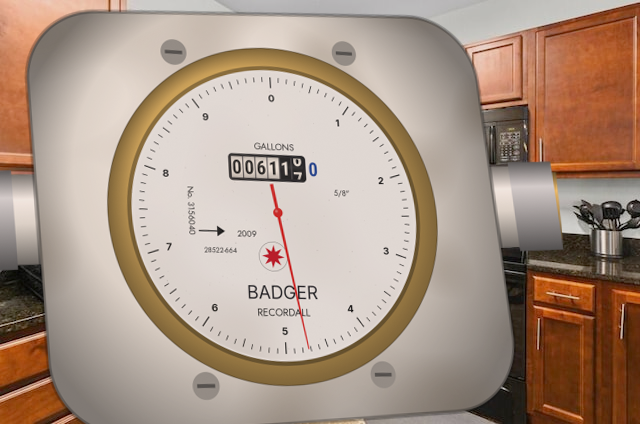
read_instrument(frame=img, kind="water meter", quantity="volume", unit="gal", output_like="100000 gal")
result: 61164.7 gal
